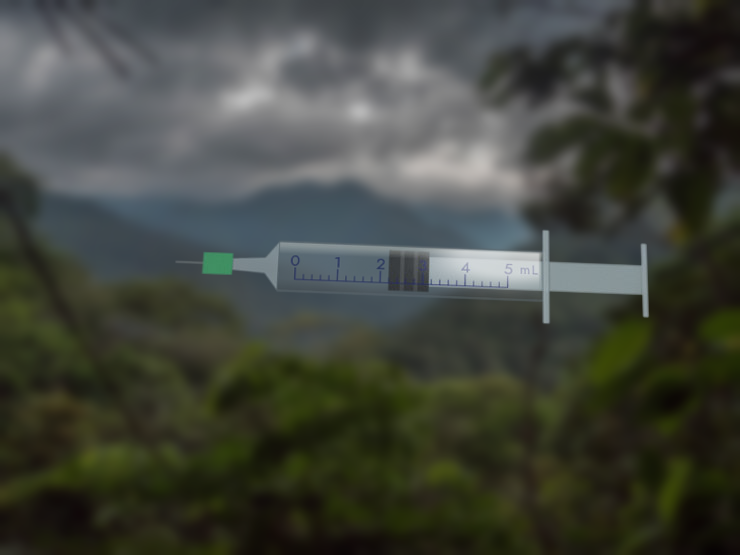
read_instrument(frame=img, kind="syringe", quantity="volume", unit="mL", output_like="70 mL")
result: 2.2 mL
